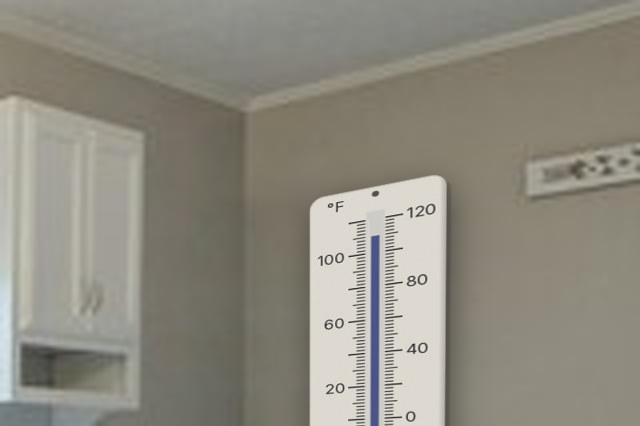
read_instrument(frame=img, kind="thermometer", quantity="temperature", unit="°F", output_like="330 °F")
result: 110 °F
